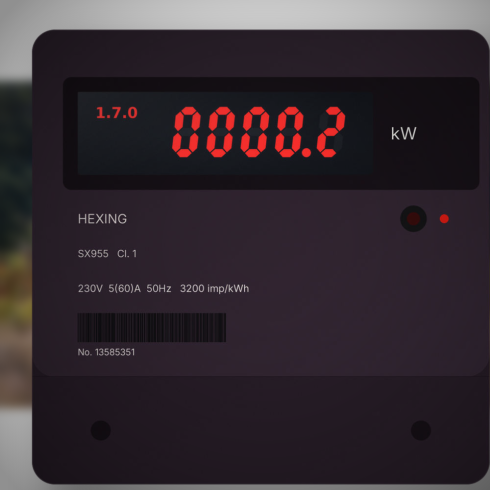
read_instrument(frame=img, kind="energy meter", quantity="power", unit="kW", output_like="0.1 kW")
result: 0.2 kW
